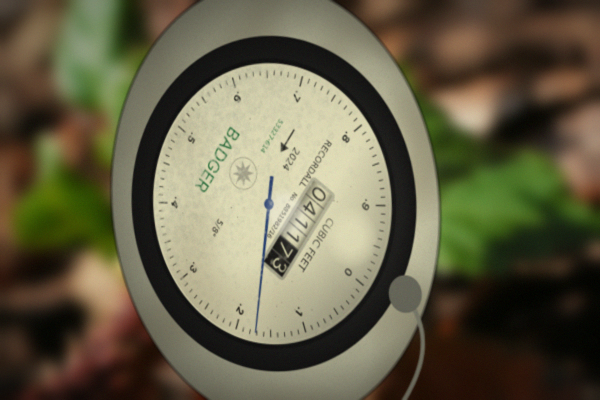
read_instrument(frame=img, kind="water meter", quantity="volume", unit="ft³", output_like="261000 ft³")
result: 41173.17 ft³
